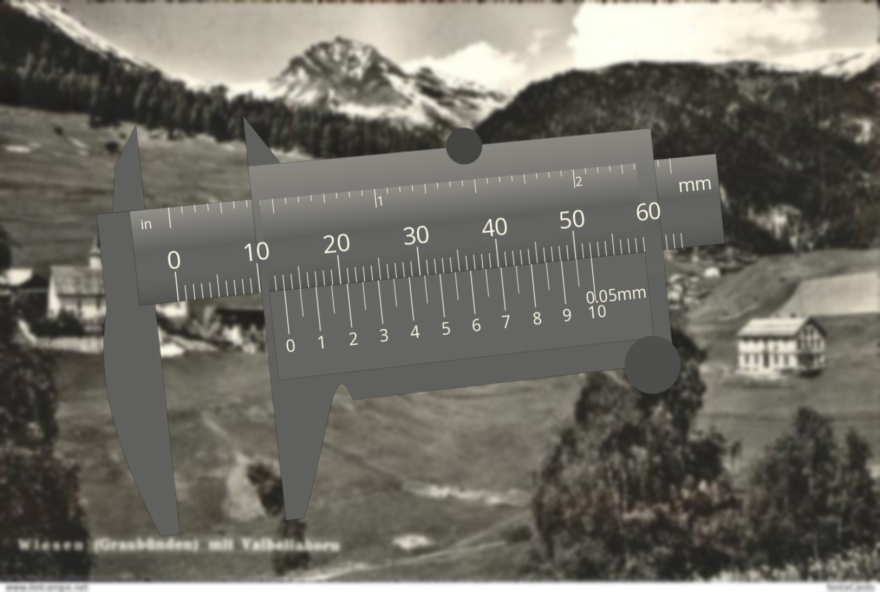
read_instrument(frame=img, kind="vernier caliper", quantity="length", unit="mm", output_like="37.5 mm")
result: 13.0 mm
